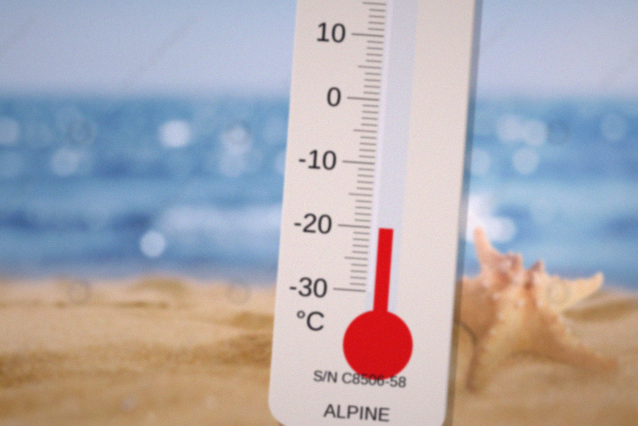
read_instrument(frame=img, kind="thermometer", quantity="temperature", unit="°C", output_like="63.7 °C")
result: -20 °C
